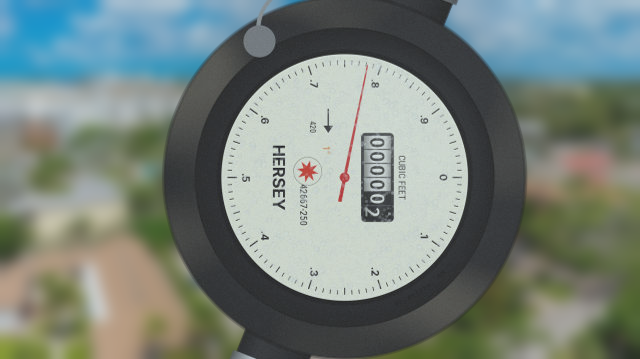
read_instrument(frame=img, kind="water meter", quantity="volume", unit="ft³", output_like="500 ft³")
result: 1.78 ft³
